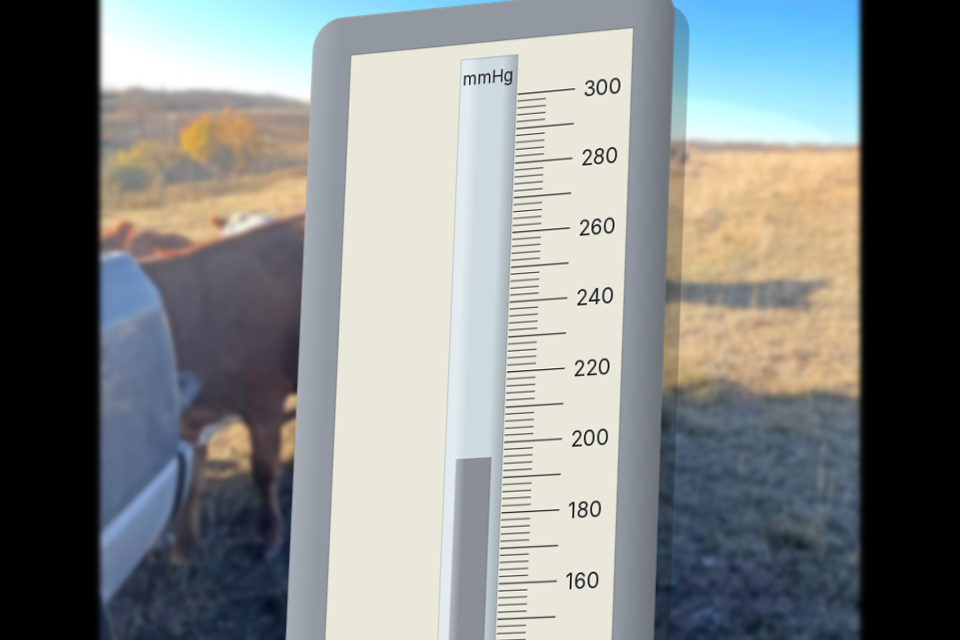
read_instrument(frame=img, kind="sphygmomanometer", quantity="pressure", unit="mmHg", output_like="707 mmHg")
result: 196 mmHg
